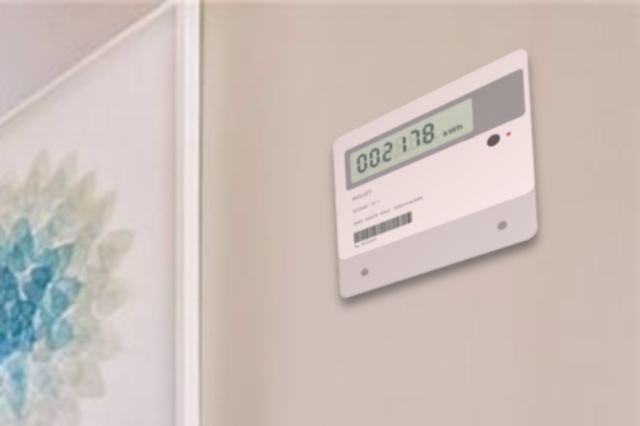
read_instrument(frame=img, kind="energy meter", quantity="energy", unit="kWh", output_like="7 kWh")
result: 2178 kWh
